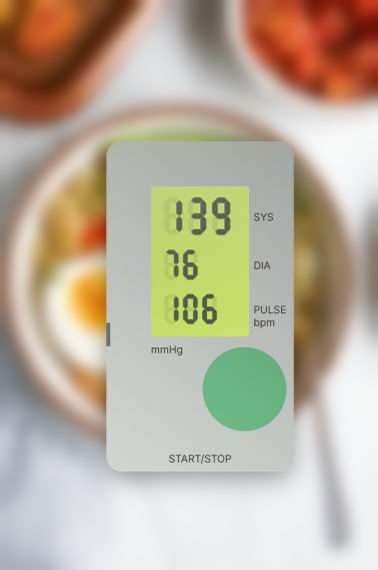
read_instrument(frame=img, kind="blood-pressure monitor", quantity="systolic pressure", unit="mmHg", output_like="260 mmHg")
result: 139 mmHg
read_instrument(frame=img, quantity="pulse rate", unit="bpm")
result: 106 bpm
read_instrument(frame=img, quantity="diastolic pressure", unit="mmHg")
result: 76 mmHg
